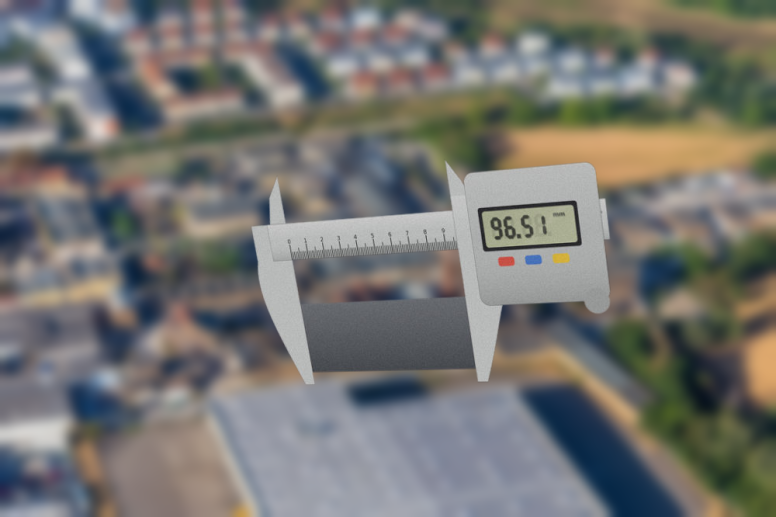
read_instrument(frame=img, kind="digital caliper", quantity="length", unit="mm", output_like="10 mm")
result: 96.51 mm
